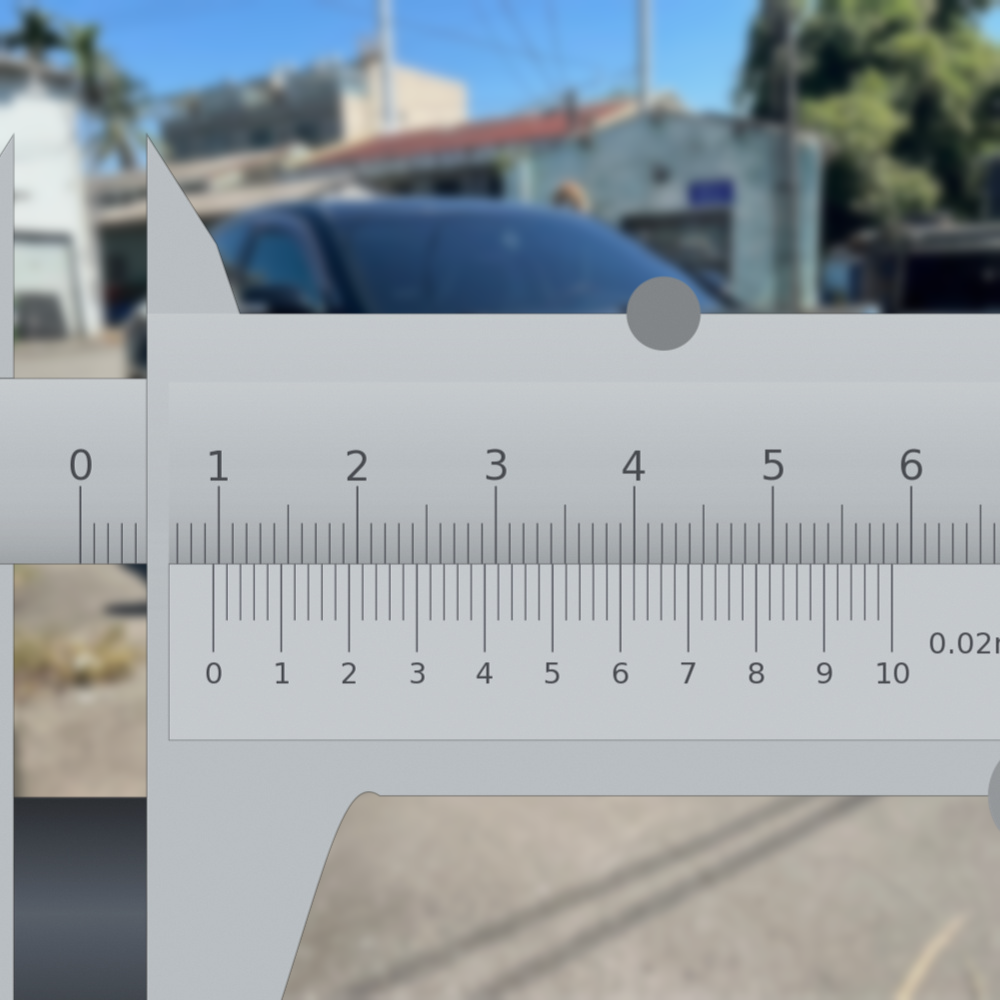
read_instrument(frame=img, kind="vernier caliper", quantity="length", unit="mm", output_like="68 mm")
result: 9.6 mm
